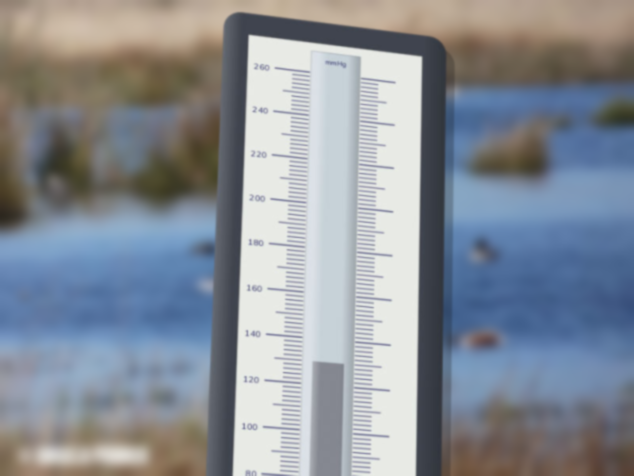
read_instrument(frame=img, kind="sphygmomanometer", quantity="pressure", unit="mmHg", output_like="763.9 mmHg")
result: 130 mmHg
